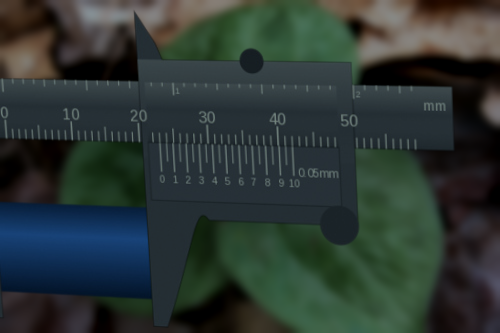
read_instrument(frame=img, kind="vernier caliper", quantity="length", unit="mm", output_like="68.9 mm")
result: 23.0 mm
